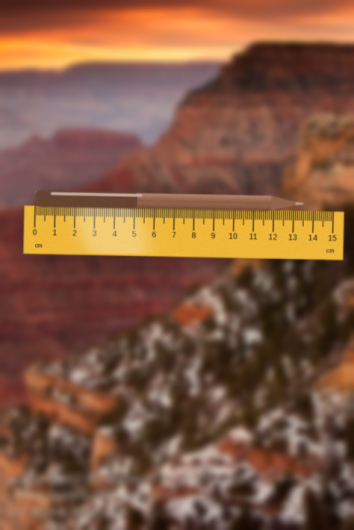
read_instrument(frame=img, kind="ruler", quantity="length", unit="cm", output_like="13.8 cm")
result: 13.5 cm
